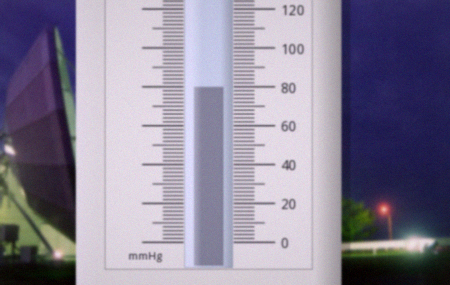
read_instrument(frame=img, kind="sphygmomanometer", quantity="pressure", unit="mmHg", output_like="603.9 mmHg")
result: 80 mmHg
